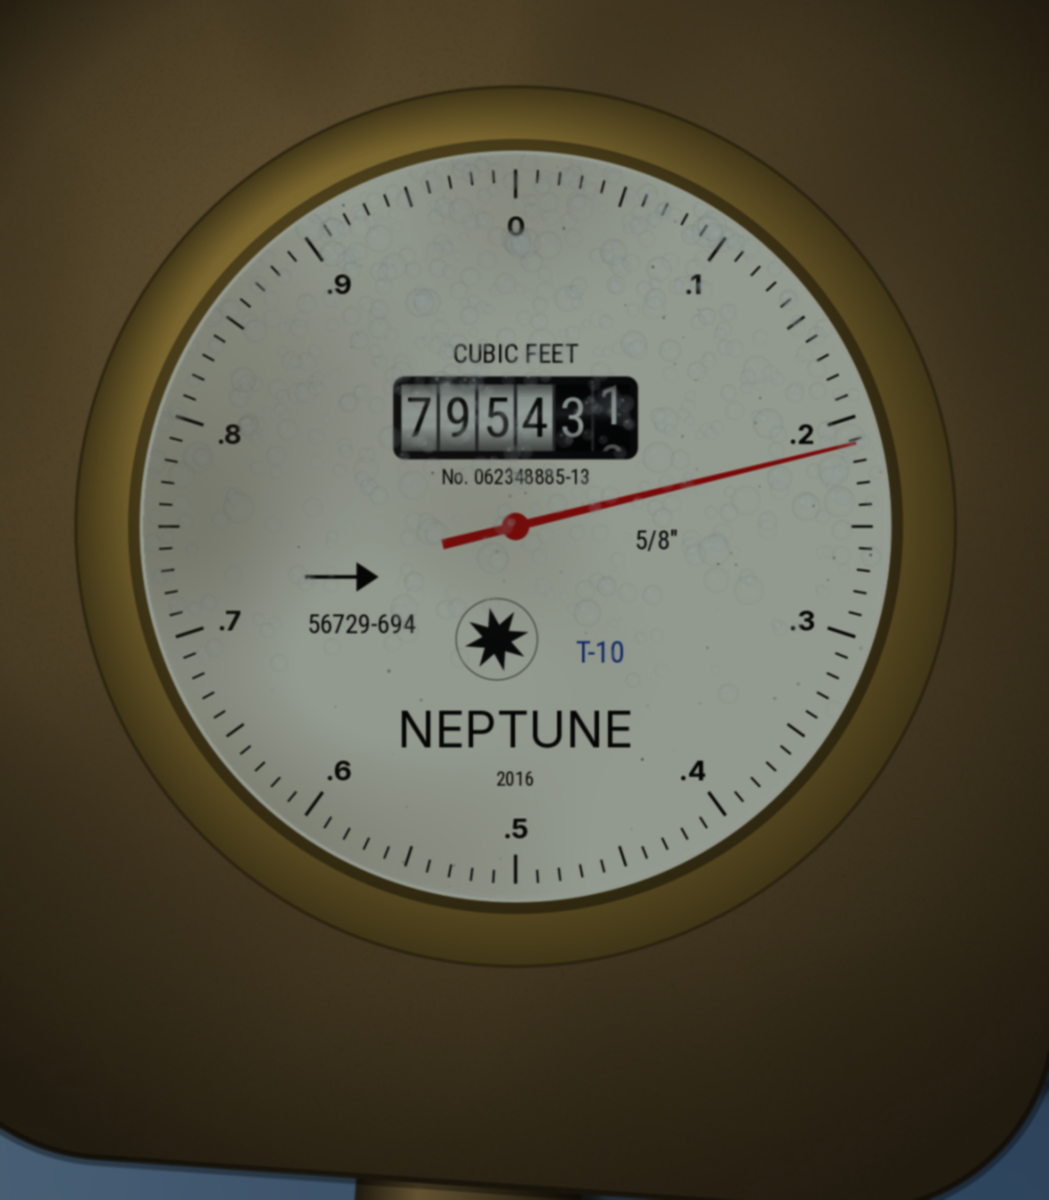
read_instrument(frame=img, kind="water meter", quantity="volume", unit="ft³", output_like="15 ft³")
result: 795431.21 ft³
